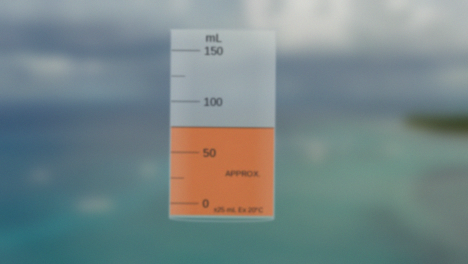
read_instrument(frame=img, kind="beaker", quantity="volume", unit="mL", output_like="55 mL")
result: 75 mL
